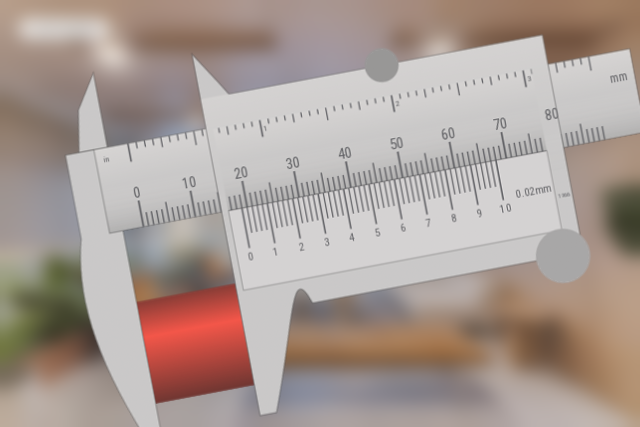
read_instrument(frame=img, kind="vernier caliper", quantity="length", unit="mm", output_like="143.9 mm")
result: 19.0 mm
